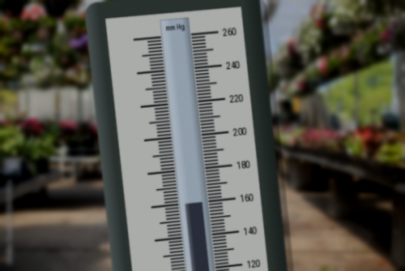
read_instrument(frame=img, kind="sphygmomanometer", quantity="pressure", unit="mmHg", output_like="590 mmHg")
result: 160 mmHg
